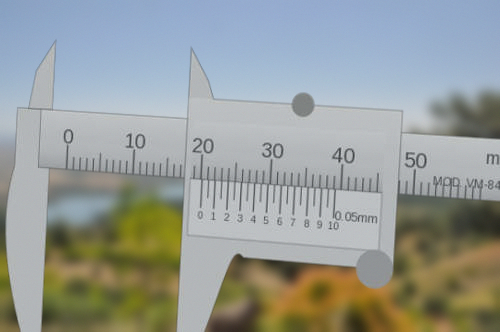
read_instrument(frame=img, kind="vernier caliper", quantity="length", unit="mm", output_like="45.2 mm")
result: 20.2 mm
